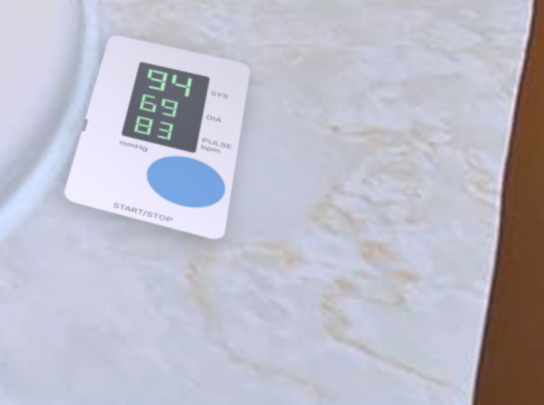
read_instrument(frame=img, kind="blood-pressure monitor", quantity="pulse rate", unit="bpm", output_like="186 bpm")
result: 83 bpm
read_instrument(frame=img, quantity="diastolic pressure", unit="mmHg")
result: 69 mmHg
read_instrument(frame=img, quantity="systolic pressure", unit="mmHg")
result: 94 mmHg
